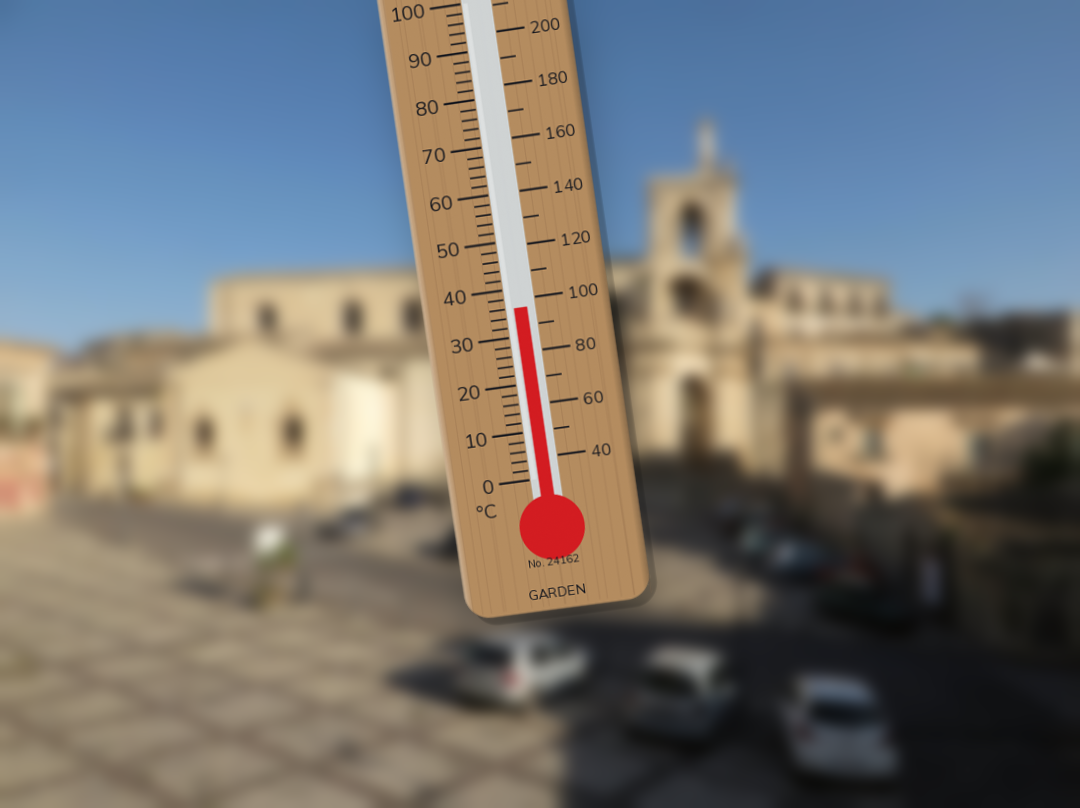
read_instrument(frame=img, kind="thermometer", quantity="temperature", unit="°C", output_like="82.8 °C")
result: 36 °C
